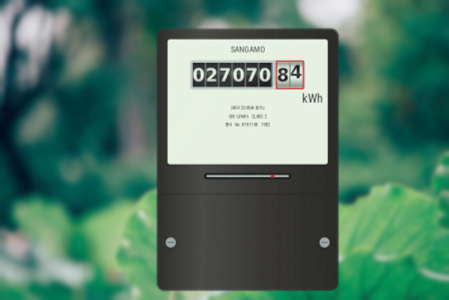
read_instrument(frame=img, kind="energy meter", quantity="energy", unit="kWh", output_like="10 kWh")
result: 27070.84 kWh
